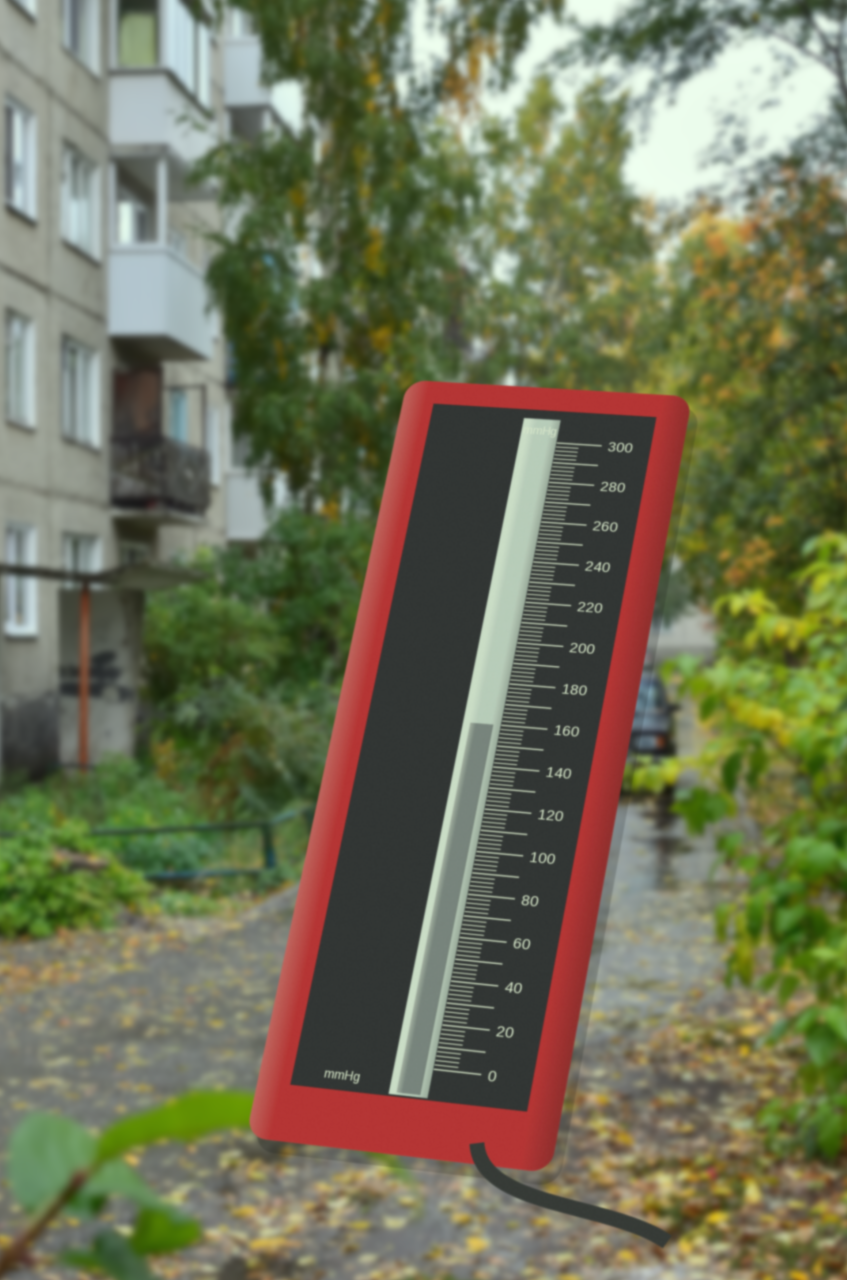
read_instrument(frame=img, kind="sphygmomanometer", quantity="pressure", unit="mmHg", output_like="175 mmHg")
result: 160 mmHg
